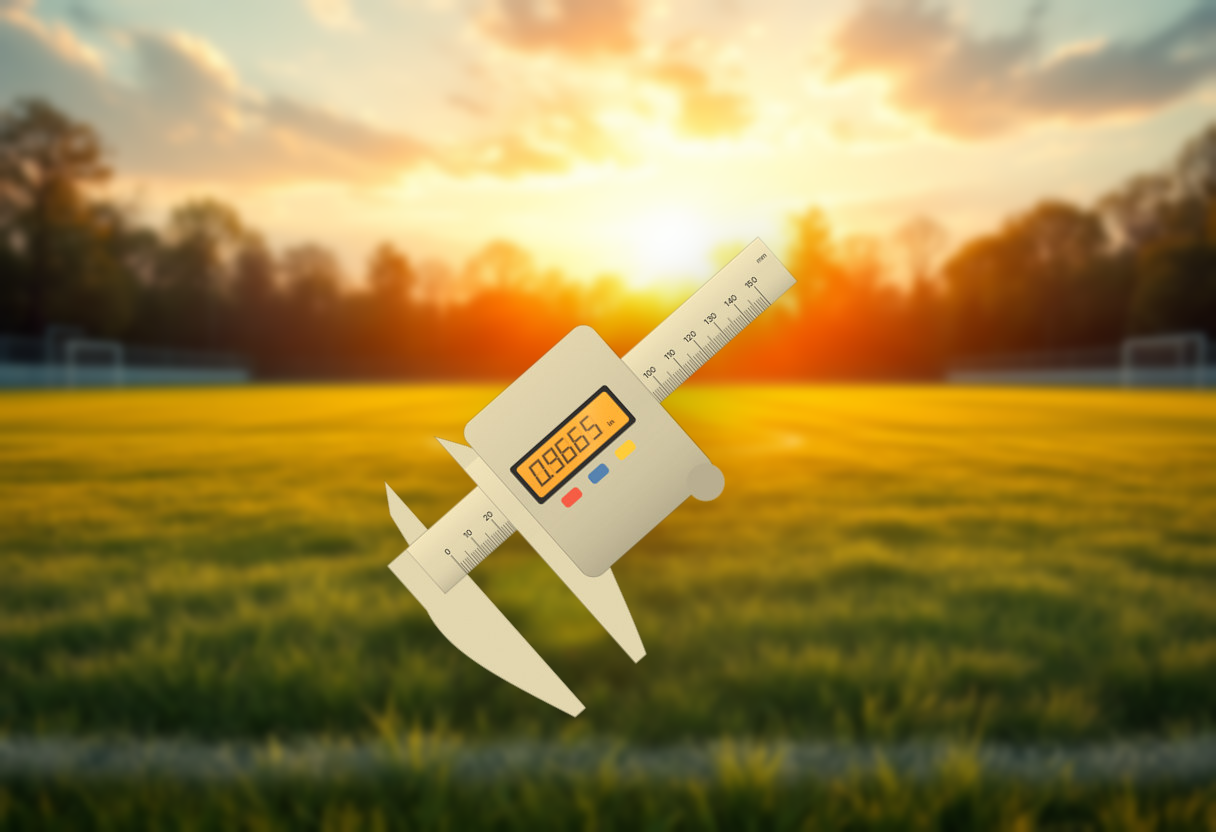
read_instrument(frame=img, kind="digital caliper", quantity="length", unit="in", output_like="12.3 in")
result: 0.9665 in
